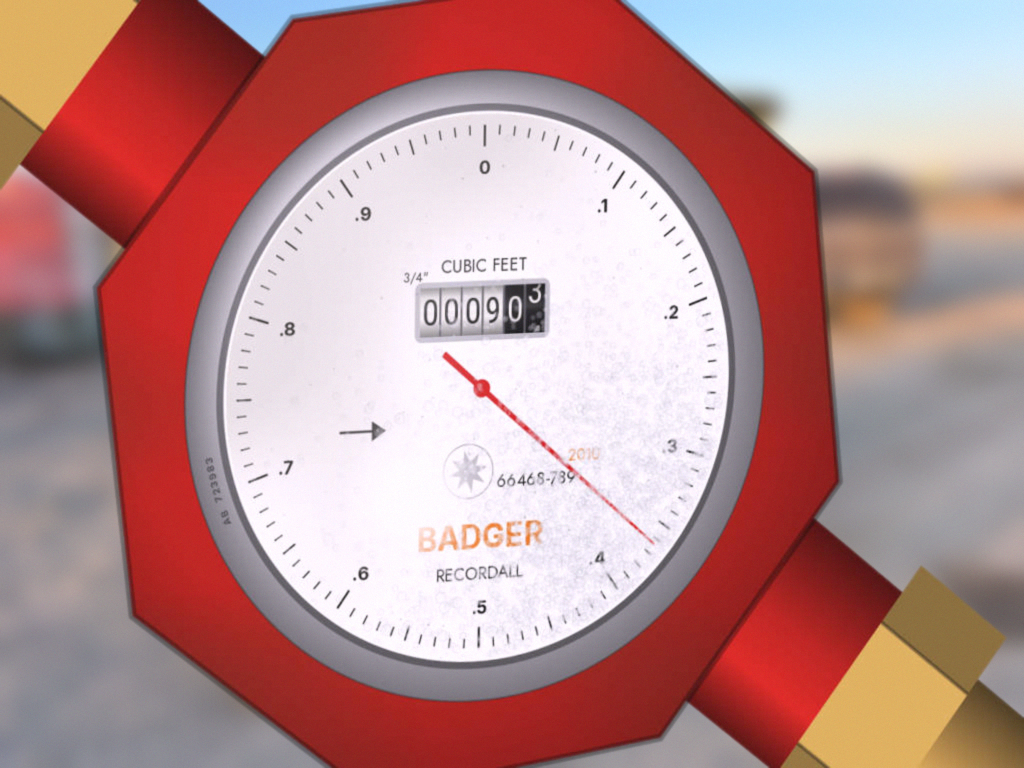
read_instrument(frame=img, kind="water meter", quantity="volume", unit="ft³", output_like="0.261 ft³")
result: 903.36 ft³
